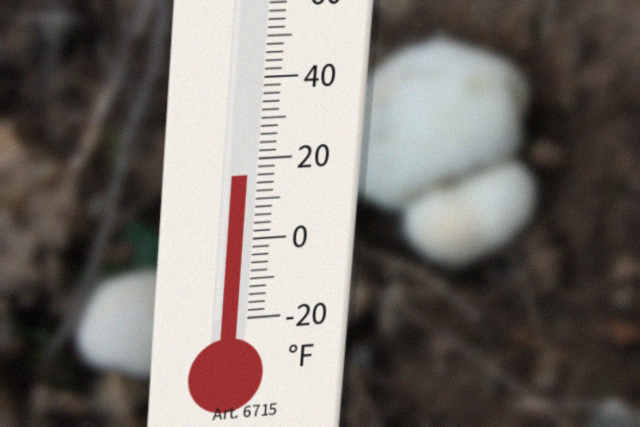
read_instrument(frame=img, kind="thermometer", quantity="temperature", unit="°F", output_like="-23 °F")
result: 16 °F
